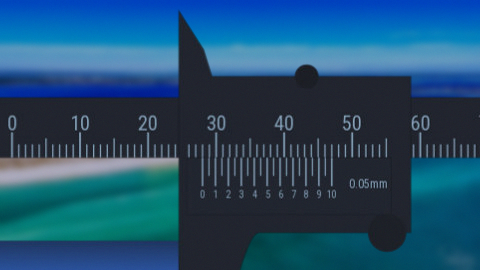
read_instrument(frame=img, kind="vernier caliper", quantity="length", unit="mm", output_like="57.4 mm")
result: 28.0 mm
